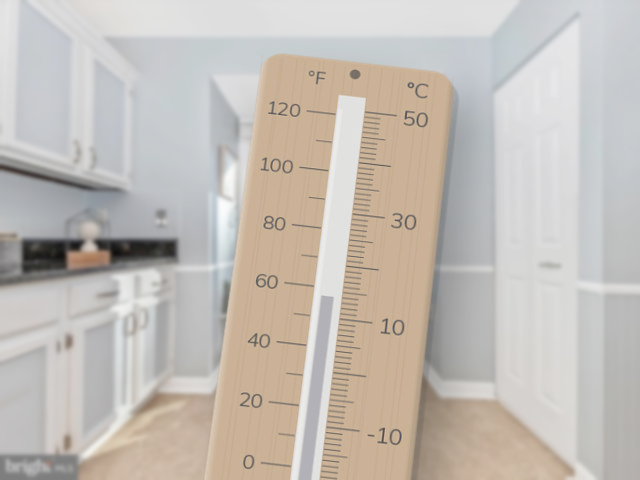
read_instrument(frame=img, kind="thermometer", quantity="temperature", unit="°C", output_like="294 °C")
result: 14 °C
